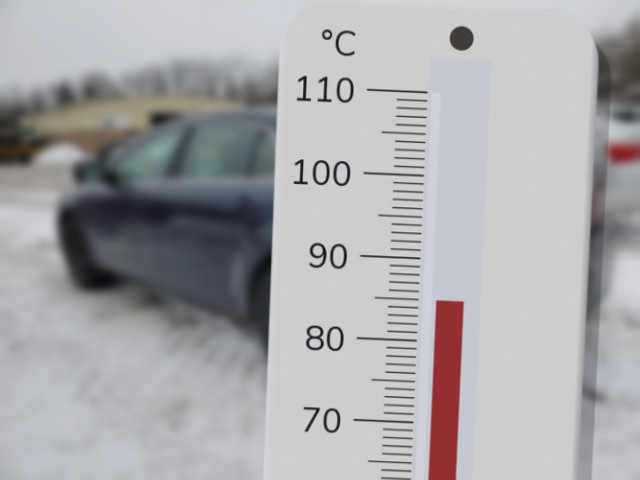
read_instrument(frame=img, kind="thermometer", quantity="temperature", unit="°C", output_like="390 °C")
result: 85 °C
